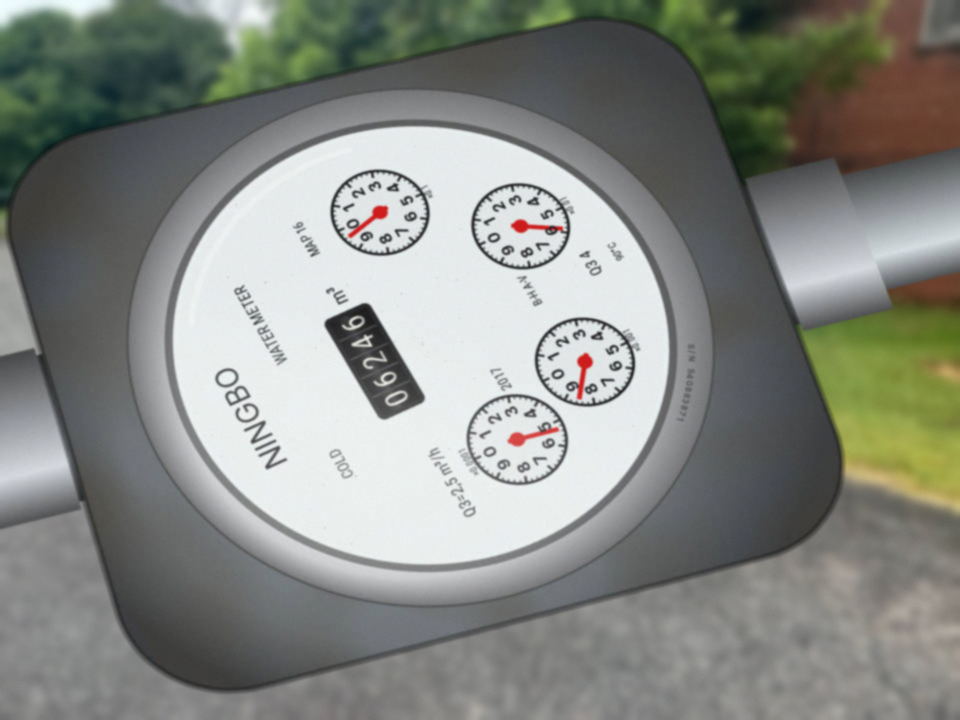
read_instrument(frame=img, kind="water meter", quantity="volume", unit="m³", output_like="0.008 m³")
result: 6245.9585 m³
